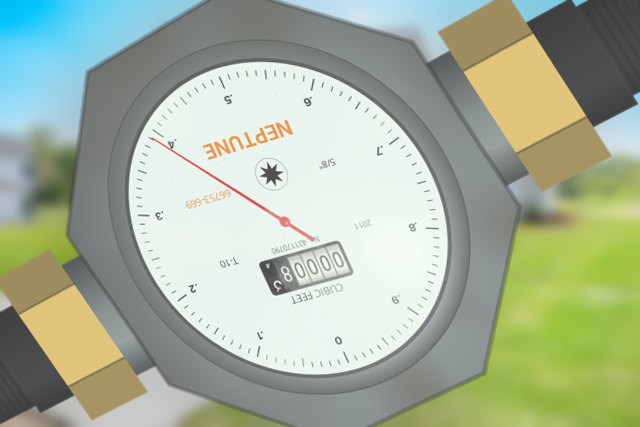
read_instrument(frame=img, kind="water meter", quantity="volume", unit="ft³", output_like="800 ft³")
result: 83.39 ft³
